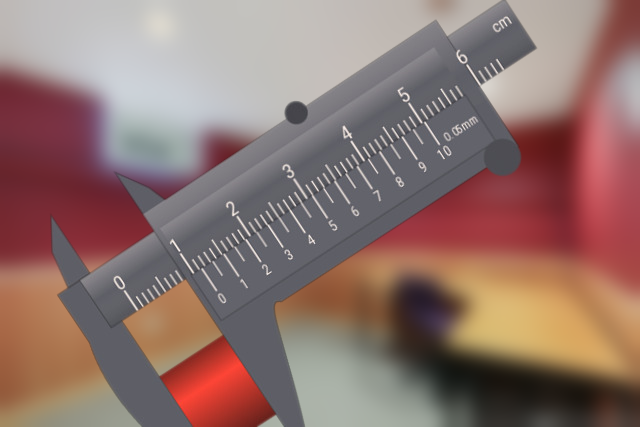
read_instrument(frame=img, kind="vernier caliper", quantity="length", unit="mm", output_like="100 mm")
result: 11.4 mm
